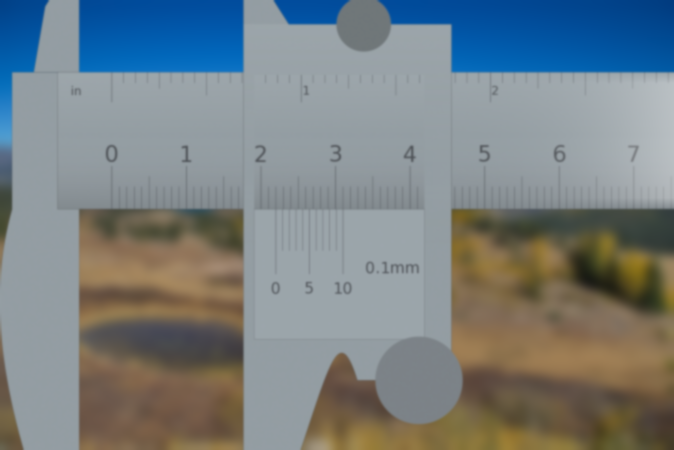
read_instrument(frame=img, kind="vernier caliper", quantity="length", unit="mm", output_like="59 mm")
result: 22.0 mm
